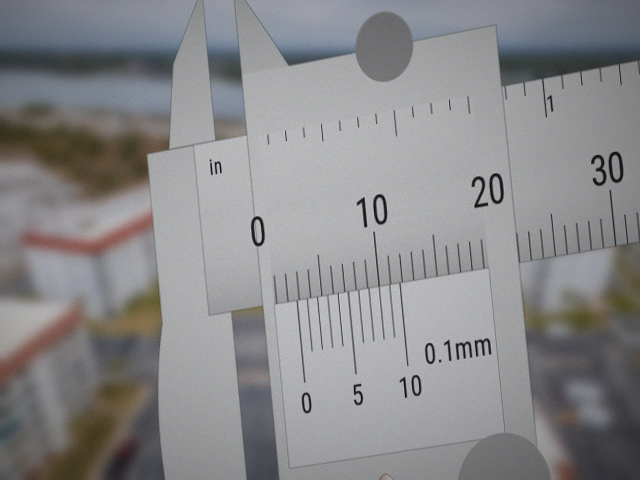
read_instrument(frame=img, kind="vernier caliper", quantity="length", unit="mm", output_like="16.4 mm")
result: 2.8 mm
